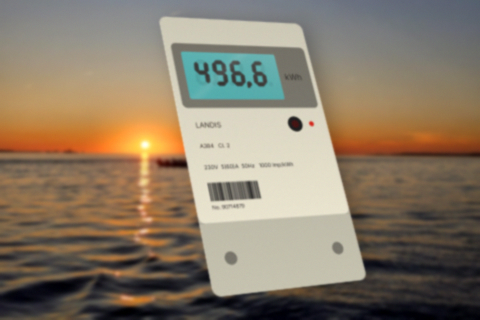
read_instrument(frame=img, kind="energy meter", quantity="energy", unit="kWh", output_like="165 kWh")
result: 496.6 kWh
